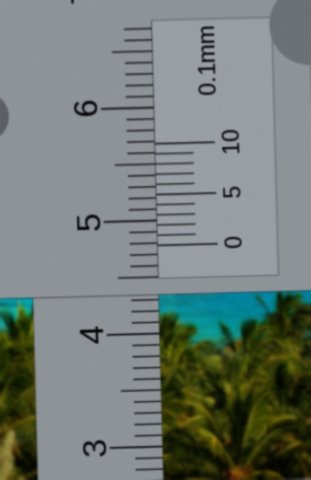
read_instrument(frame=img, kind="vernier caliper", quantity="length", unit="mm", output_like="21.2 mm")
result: 47.8 mm
